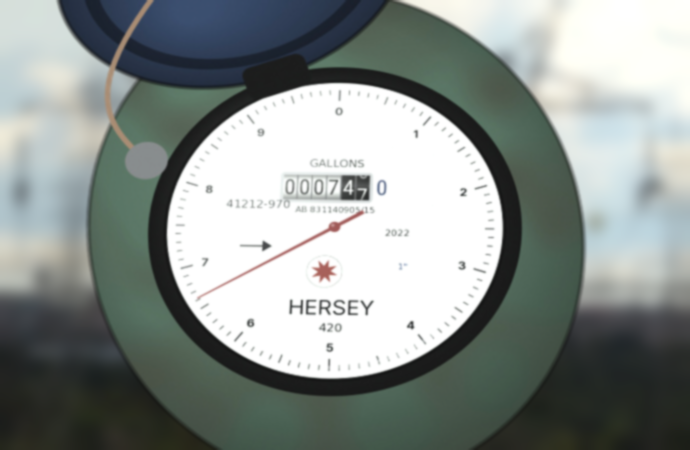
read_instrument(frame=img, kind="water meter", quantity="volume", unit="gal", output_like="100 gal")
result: 7466.6 gal
